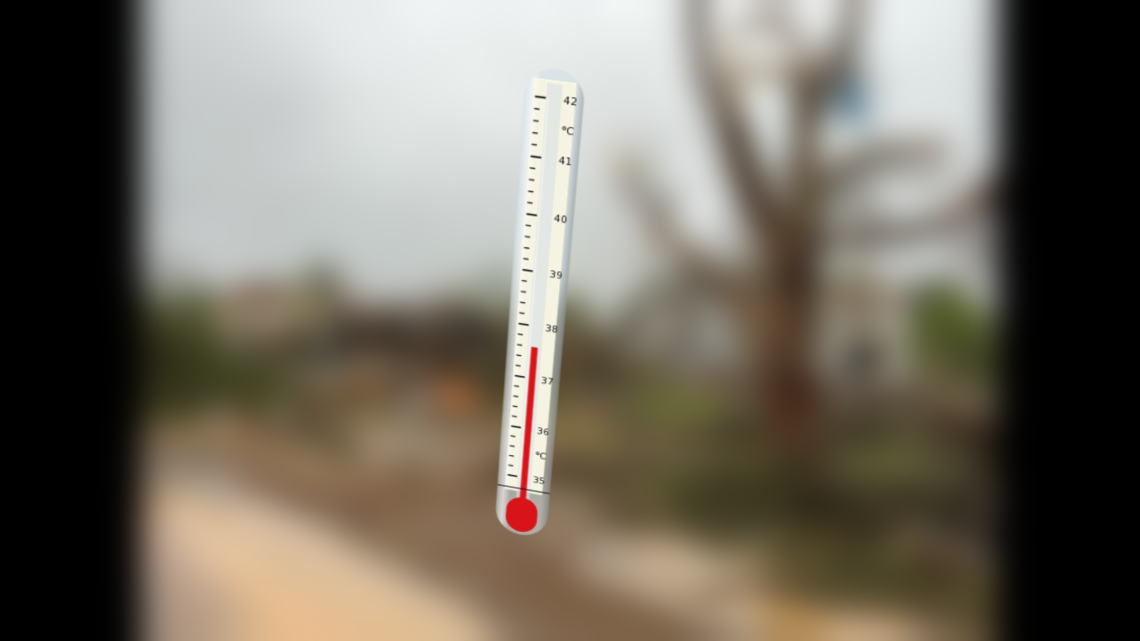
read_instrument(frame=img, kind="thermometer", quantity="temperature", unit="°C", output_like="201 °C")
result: 37.6 °C
